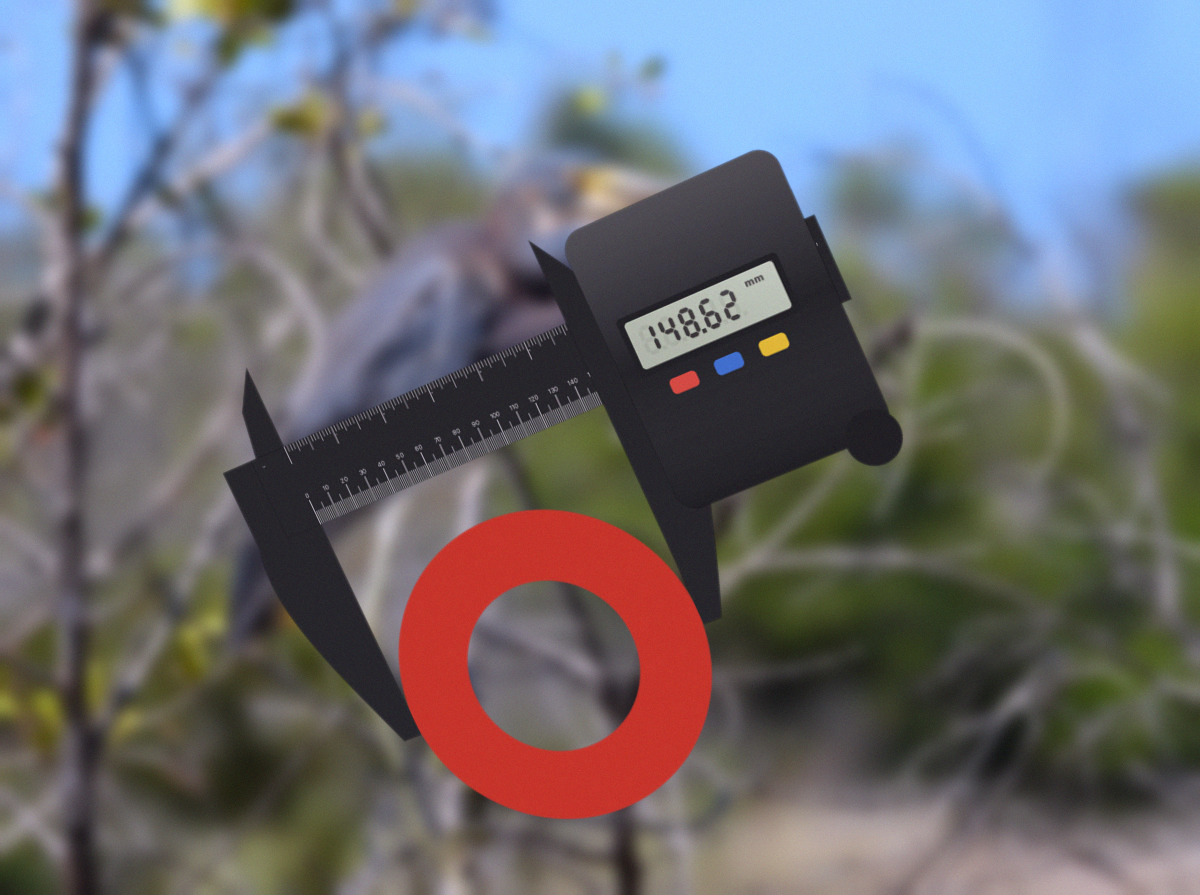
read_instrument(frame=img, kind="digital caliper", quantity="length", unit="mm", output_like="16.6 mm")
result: 148.62 mm
